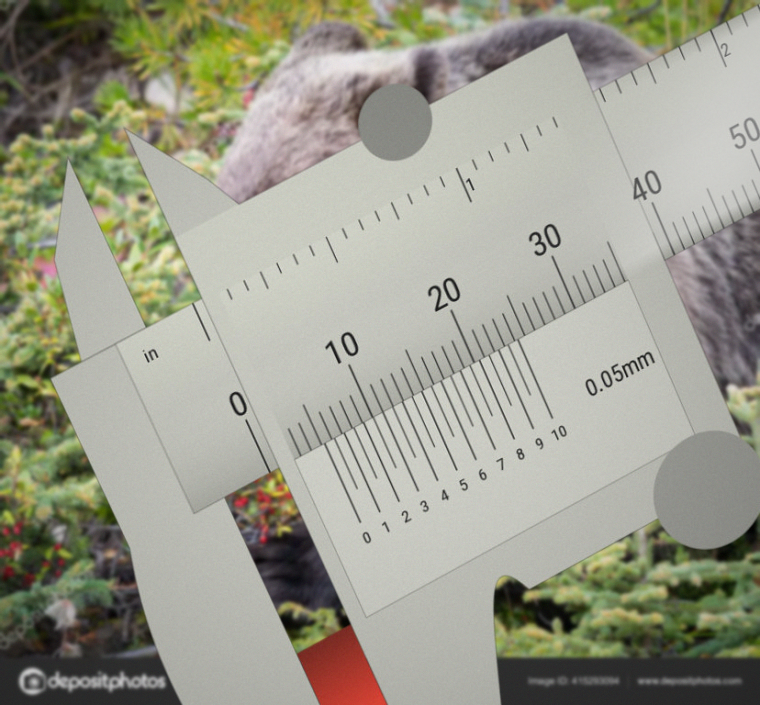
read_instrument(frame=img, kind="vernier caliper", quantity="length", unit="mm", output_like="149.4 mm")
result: 5.3 mm
